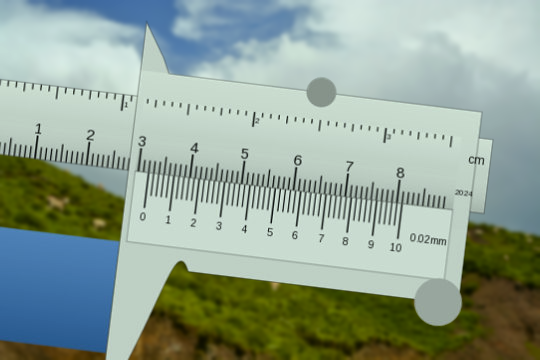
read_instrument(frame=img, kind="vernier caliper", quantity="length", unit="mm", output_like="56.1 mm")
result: 32.0 mm
